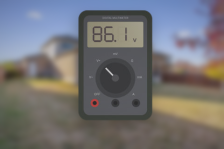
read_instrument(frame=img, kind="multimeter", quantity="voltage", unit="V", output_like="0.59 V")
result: 86.1 V
